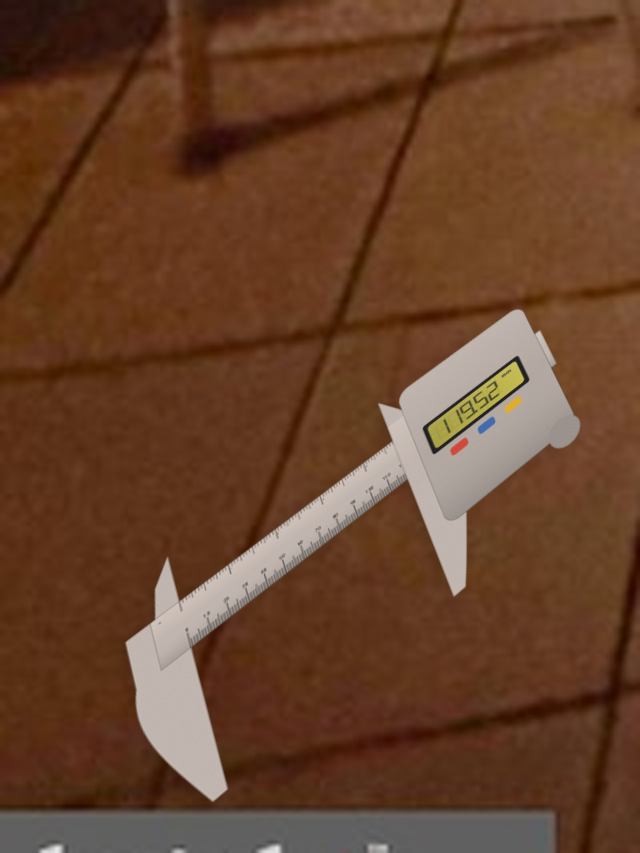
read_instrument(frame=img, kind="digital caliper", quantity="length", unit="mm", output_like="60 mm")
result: 119.52 mm
